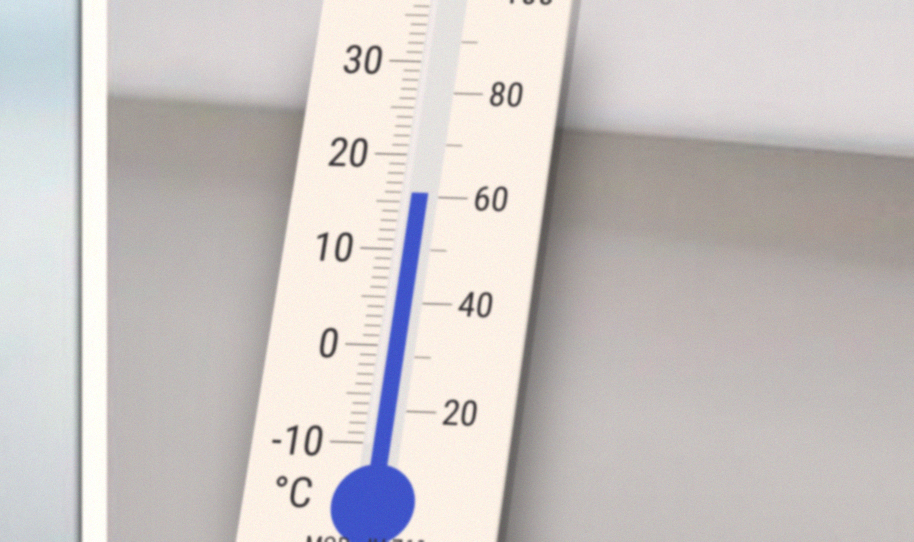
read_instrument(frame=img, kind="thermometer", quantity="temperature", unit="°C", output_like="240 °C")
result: 16 °C
